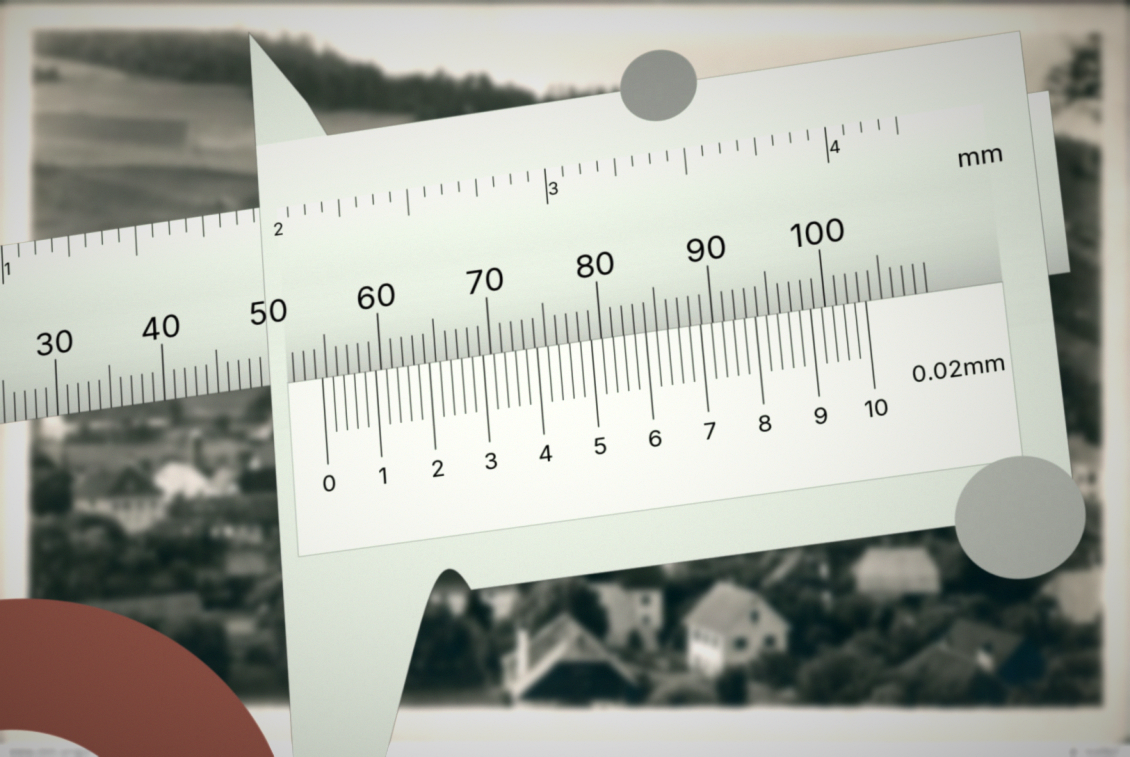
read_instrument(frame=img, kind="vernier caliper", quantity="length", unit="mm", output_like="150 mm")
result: 54.6 mm
